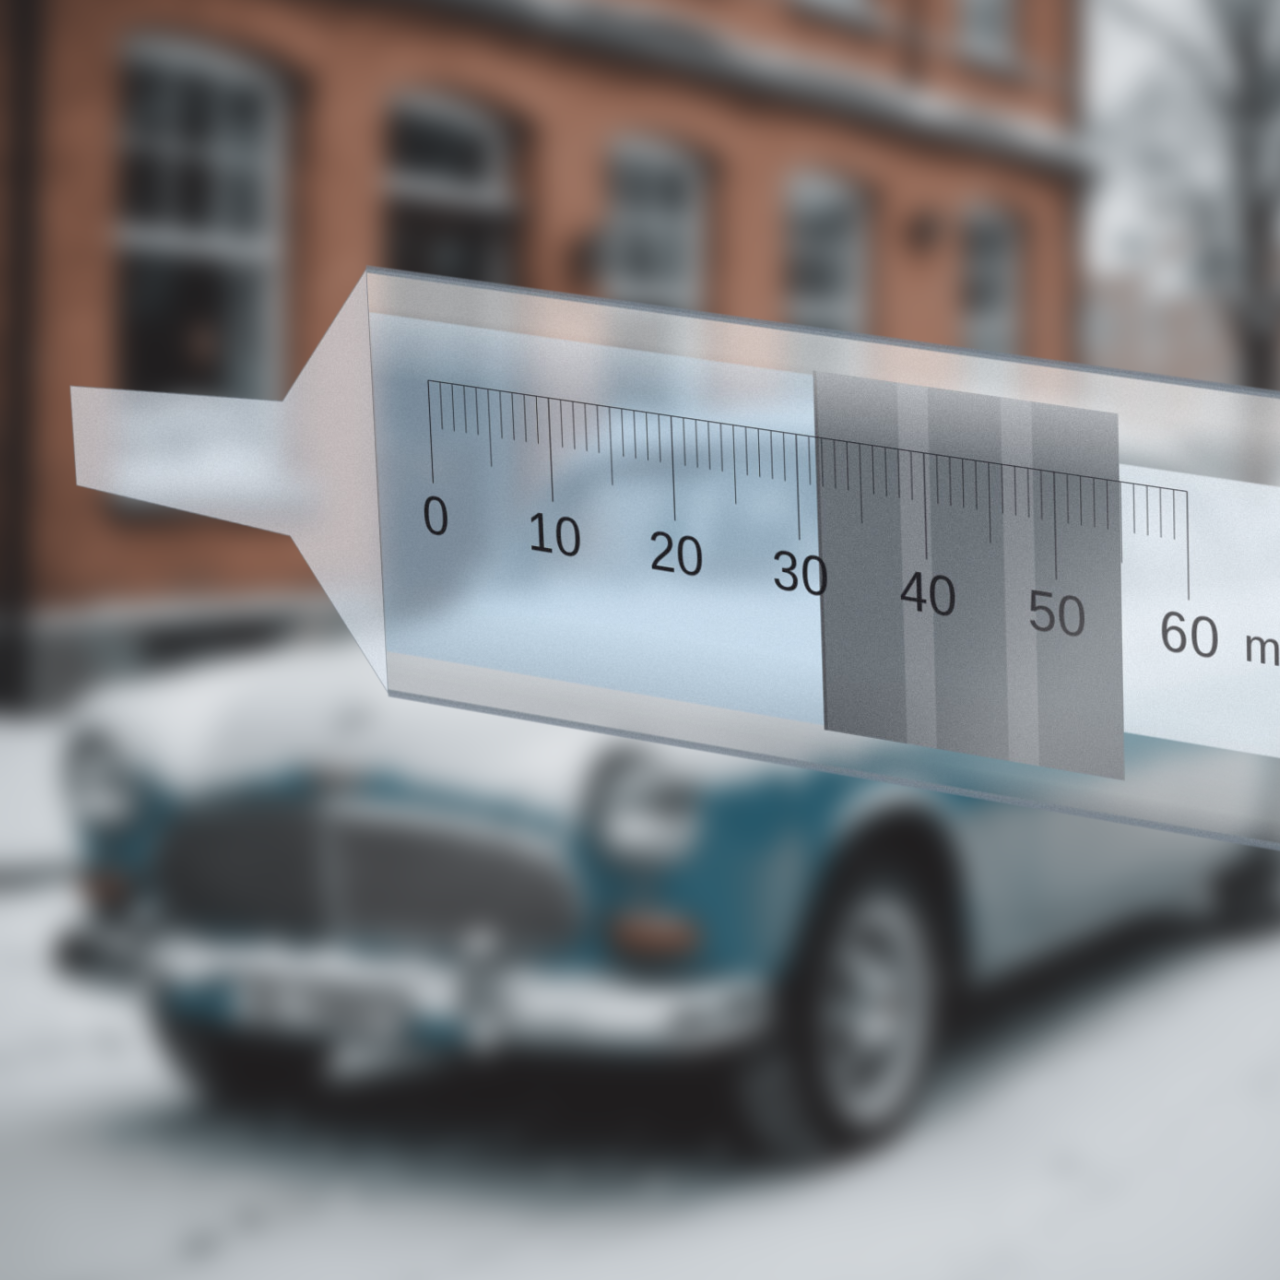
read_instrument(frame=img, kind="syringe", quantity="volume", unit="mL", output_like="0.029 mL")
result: 31.5 mL
